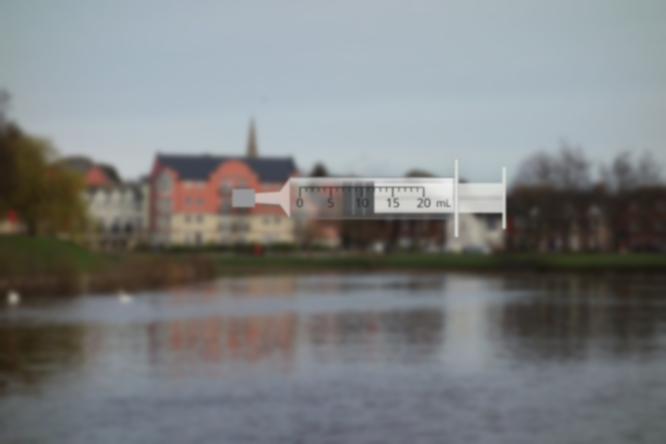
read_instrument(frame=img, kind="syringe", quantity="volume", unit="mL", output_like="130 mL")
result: 7 mL
